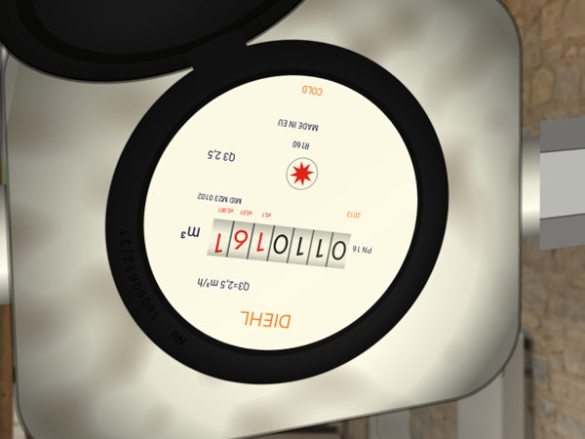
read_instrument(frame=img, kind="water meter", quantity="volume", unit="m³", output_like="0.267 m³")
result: 110.161 m³
